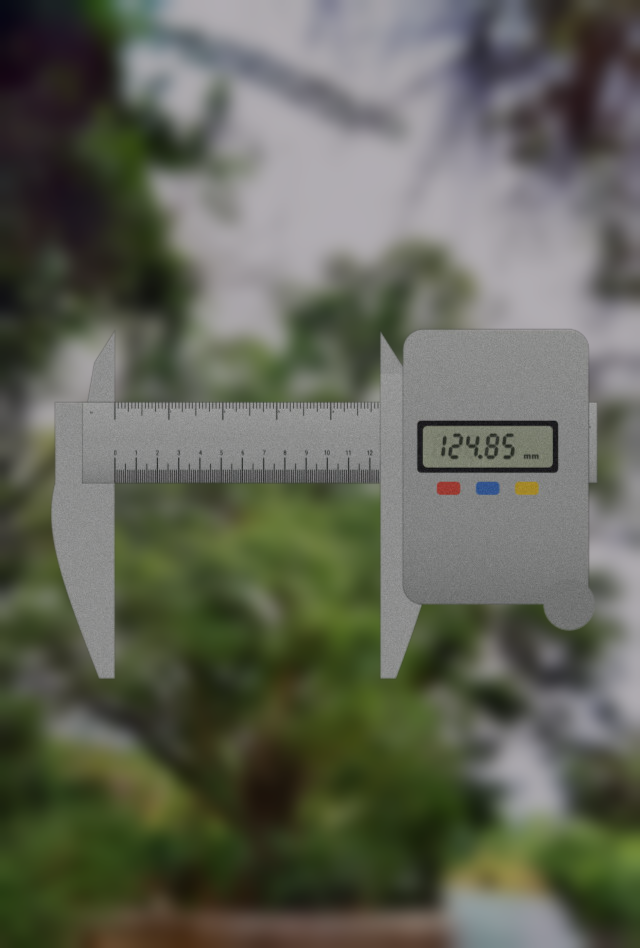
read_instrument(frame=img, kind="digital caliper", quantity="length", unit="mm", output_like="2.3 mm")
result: 124.85 mm
